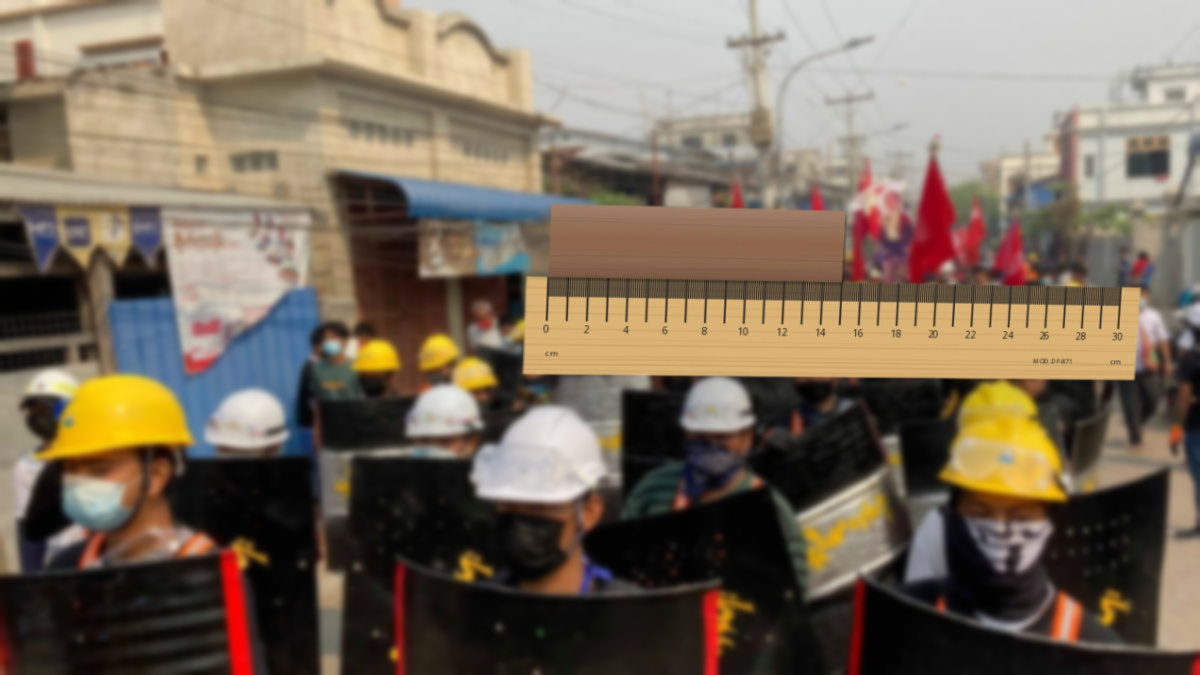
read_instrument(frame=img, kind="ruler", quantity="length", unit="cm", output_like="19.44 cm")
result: 15 cm
